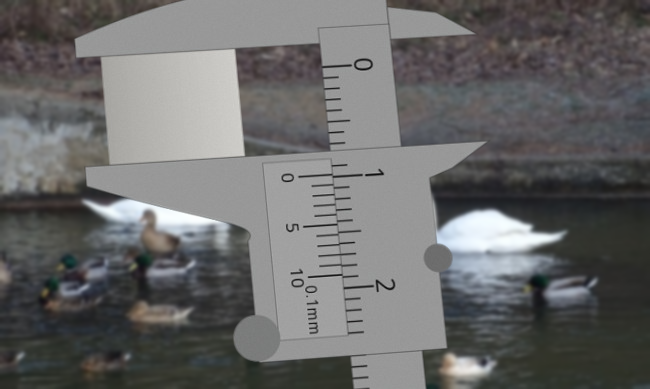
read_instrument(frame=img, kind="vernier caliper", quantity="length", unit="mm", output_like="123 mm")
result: 9.8 mm
